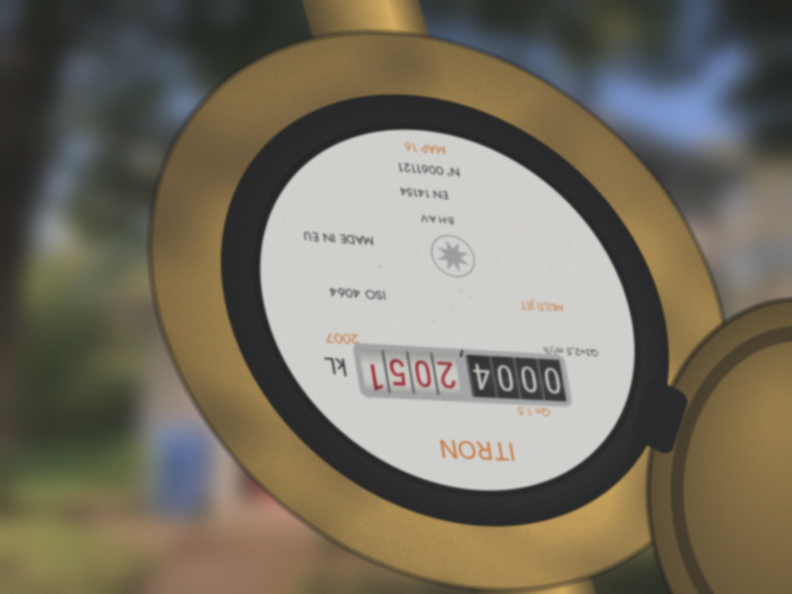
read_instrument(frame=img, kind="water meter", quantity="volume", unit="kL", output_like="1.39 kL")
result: 4.2051 kL
